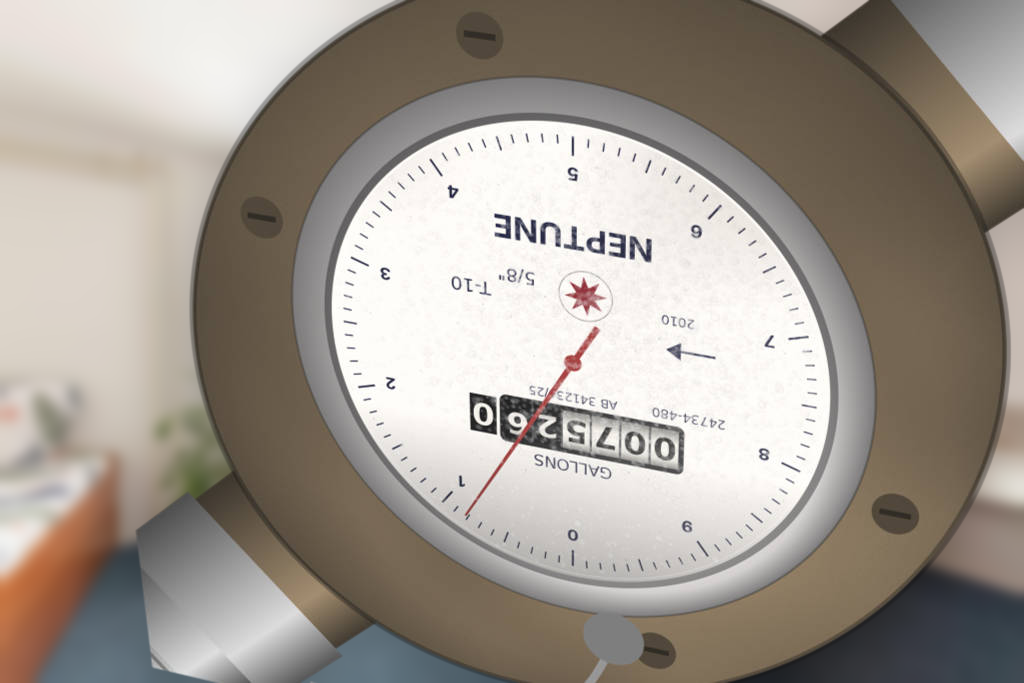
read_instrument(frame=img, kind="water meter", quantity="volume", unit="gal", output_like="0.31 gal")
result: 75260.8 gal
